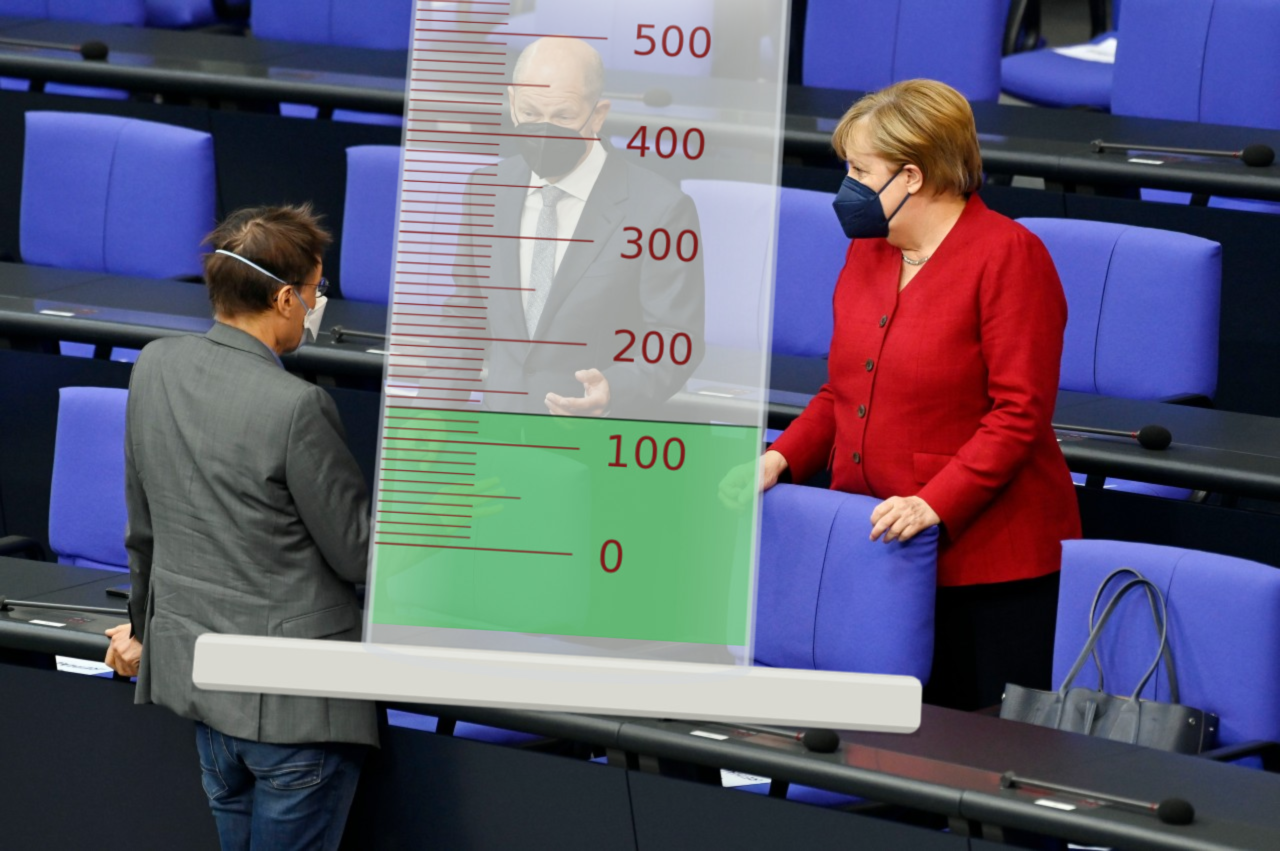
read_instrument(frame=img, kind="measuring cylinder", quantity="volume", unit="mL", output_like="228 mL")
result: 130 mL
